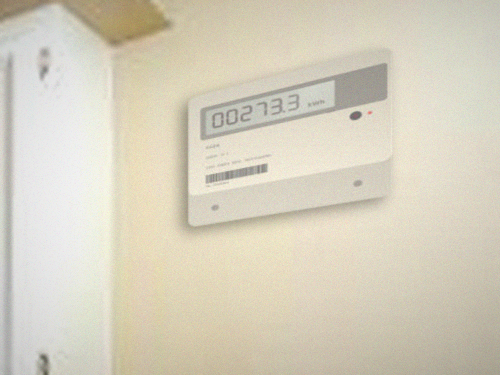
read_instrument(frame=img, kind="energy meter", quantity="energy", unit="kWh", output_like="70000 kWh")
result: 273.3 kWh
